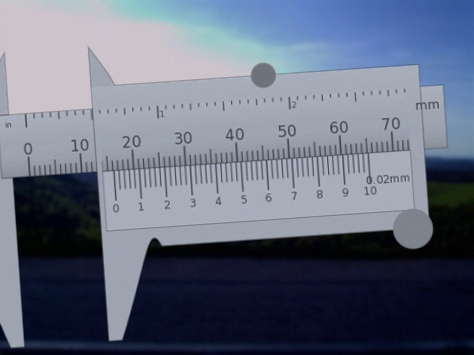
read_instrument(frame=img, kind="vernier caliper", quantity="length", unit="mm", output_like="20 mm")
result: 16.2 mm
